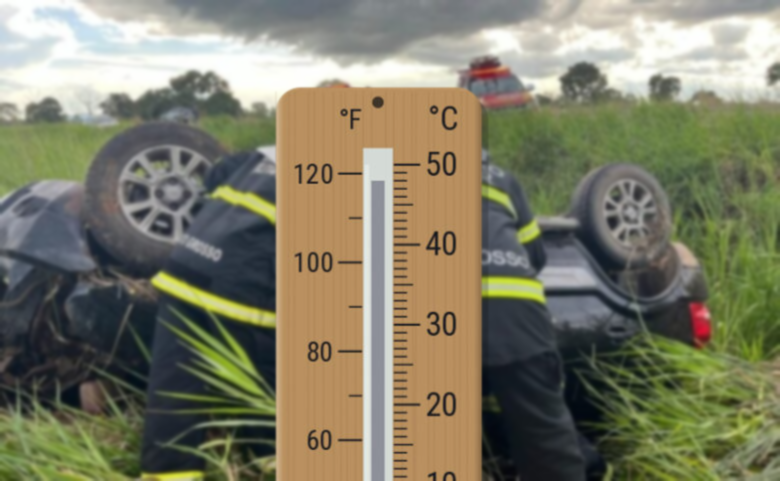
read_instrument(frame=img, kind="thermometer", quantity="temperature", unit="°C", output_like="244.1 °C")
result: 48 °C
